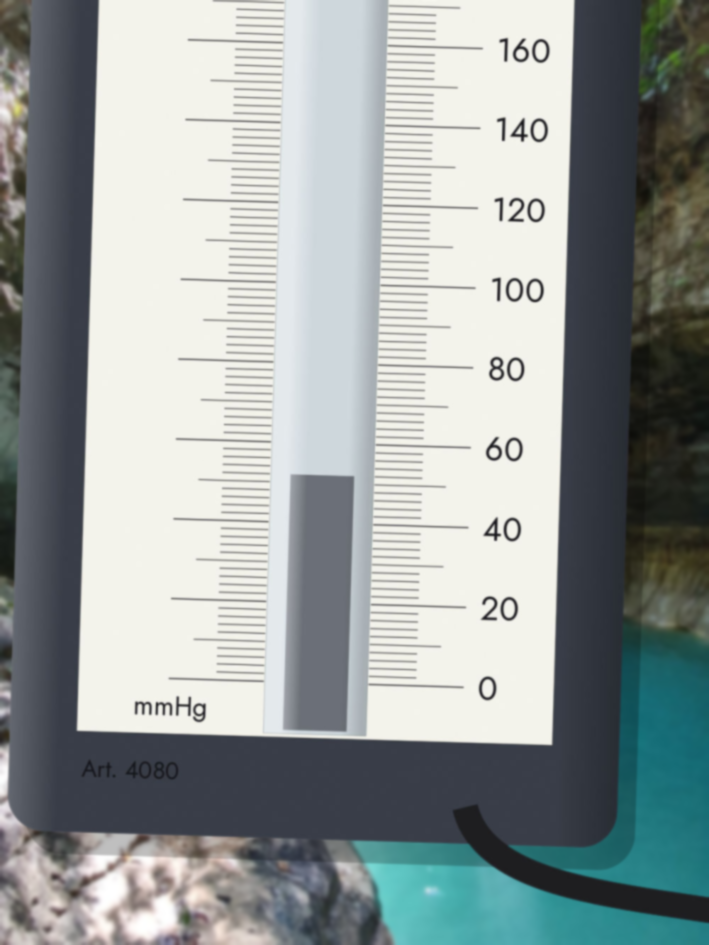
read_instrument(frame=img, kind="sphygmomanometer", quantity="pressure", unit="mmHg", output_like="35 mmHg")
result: 52 mmHg
